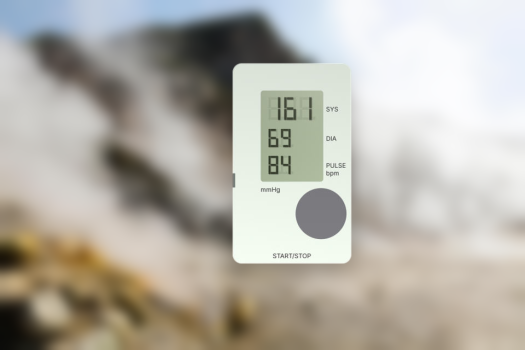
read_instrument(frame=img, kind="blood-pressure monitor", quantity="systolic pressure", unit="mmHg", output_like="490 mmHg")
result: 161 mmHg
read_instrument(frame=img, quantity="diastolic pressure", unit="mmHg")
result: 69 mmHg
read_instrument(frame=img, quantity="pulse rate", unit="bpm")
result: 84 bpm
